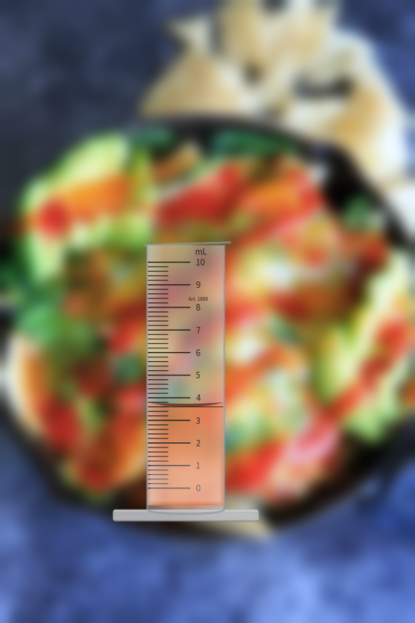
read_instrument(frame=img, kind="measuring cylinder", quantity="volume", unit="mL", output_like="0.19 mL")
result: 3.6 mL
